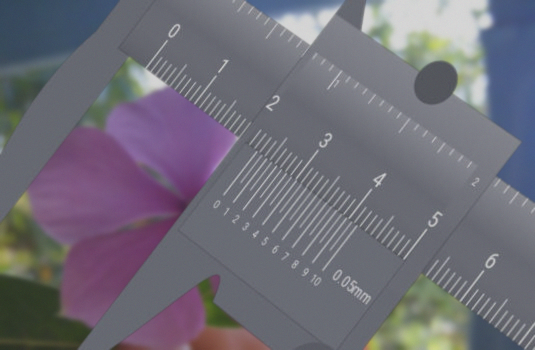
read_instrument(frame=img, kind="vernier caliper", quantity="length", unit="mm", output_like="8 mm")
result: 22.6 mm
